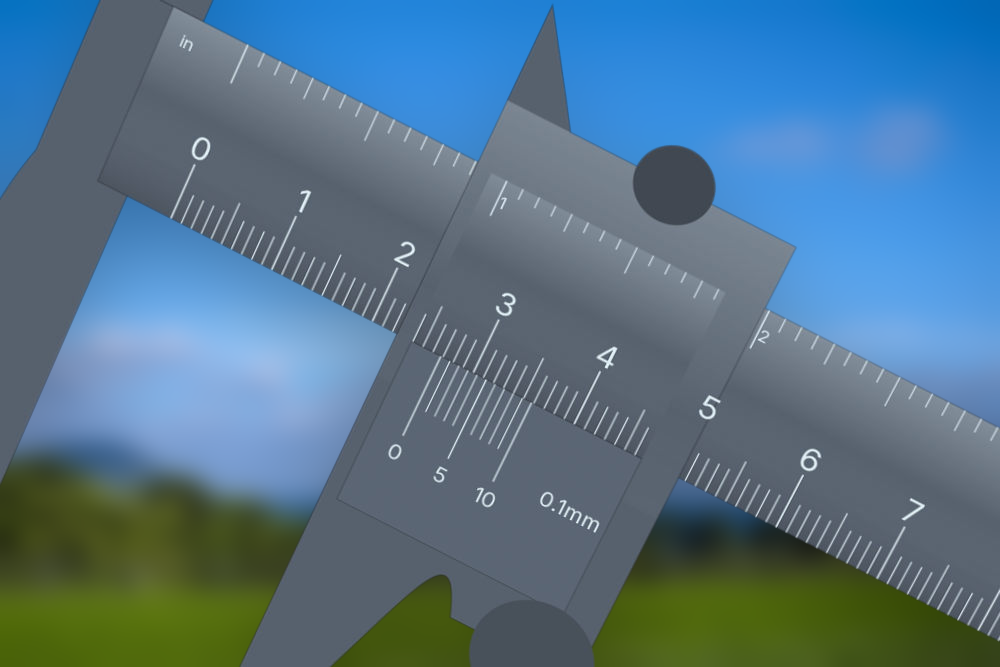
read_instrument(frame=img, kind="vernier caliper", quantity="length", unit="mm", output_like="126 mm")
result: 26.8 mm
